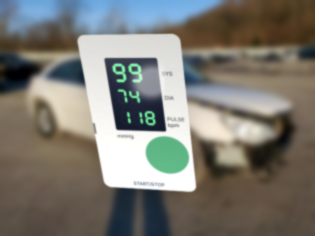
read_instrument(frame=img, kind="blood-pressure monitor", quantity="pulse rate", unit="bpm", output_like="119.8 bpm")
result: 118 bpm
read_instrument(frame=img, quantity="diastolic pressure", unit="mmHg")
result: 74 mmHg
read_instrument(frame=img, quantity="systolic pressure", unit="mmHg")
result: 99 mmHg
